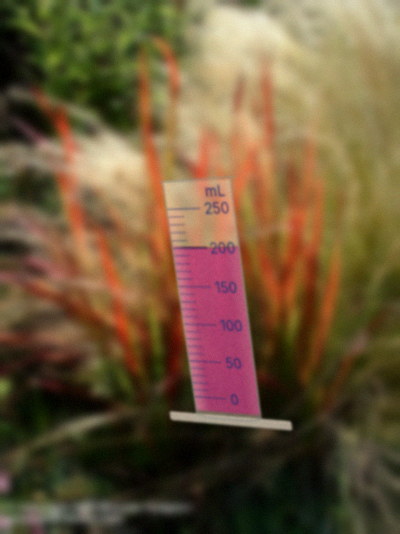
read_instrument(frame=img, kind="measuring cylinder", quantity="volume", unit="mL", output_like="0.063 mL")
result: 200 mL
